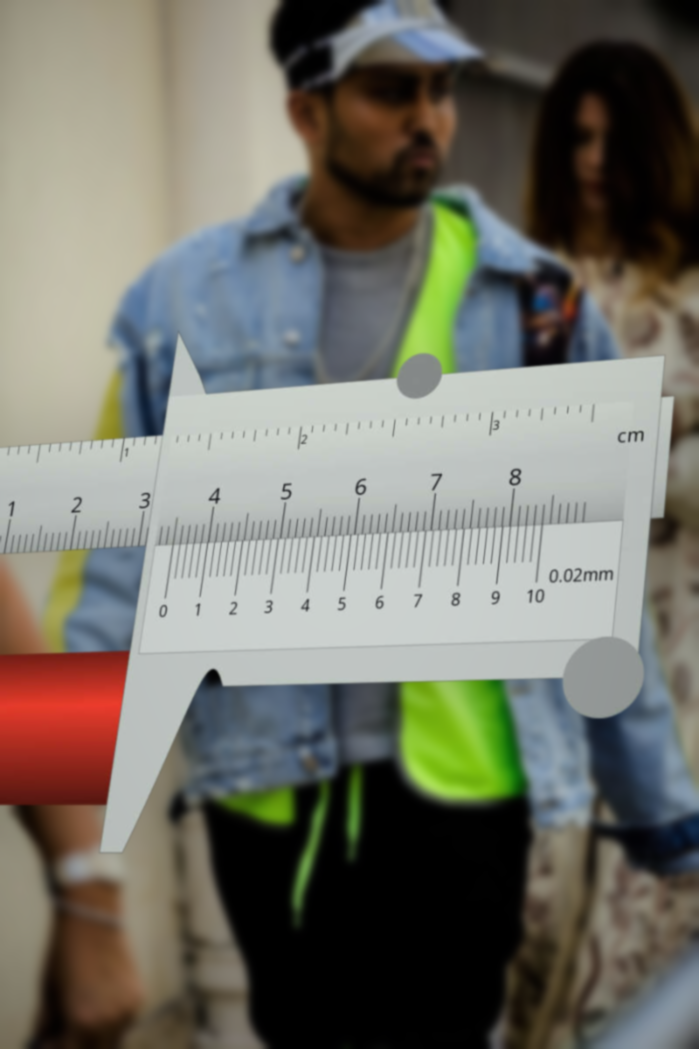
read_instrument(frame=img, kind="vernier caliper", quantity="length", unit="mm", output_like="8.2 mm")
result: 35.0 mm
